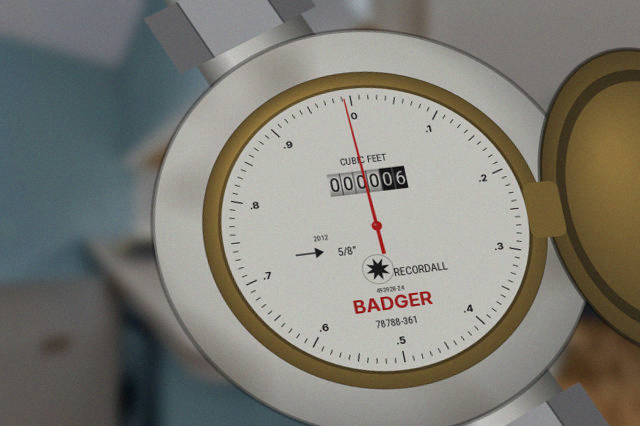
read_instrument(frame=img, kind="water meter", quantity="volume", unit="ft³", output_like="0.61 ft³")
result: 5.99 ft³
